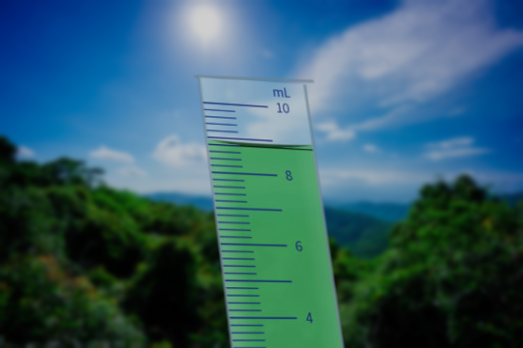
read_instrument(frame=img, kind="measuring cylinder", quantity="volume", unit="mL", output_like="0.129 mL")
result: 8.8 mL
